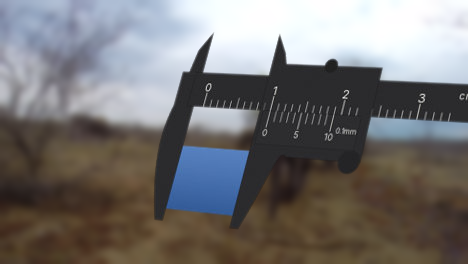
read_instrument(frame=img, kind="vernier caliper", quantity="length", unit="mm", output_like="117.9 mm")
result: 10.0 mm
